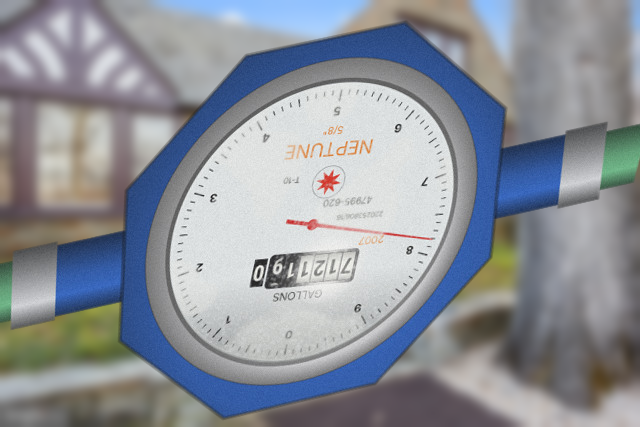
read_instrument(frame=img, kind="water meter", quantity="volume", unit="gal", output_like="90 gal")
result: 7121187.8 gal
